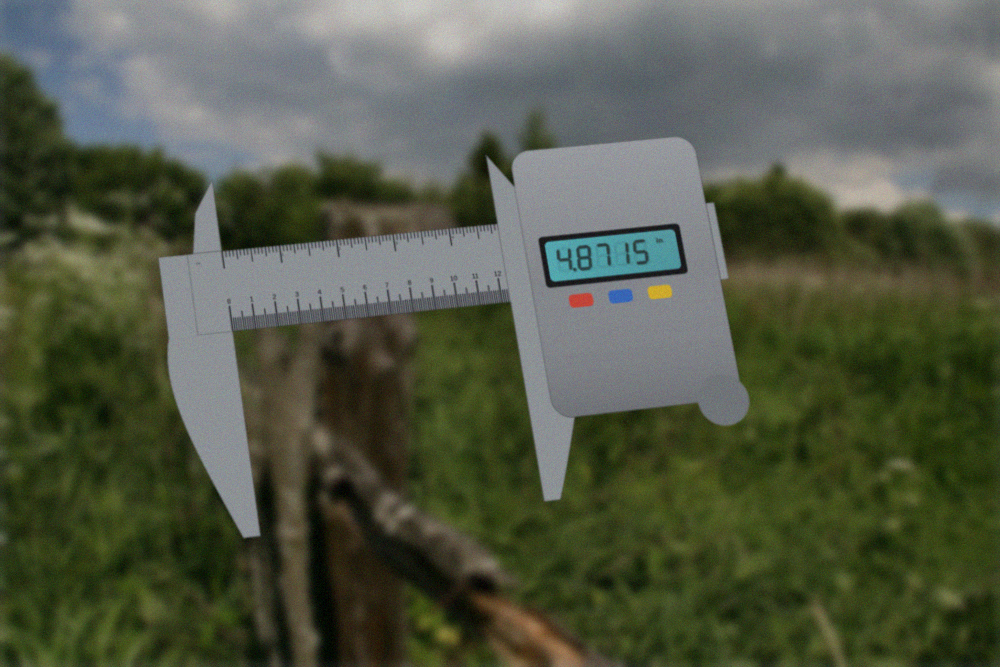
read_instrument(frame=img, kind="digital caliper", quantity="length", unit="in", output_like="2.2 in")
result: 4.8715 in
